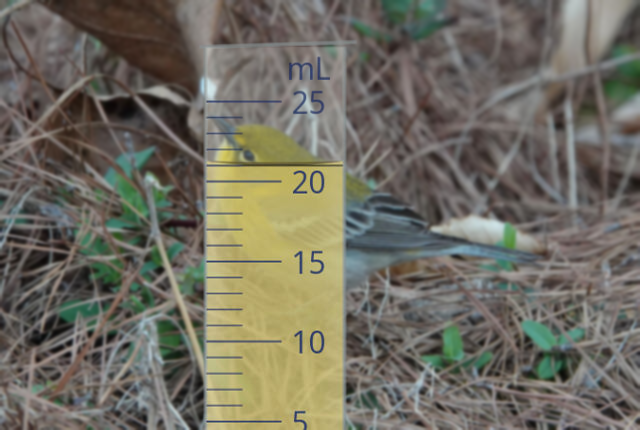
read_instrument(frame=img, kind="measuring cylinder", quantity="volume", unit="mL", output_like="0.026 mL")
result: 21 mL
